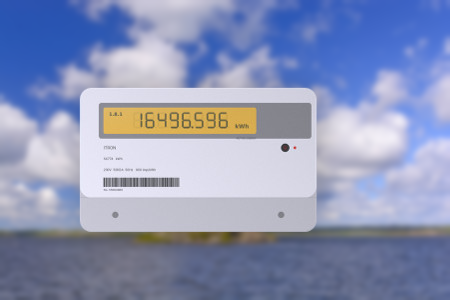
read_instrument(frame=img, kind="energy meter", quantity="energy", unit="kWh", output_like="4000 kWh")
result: 16496.596 kWh
